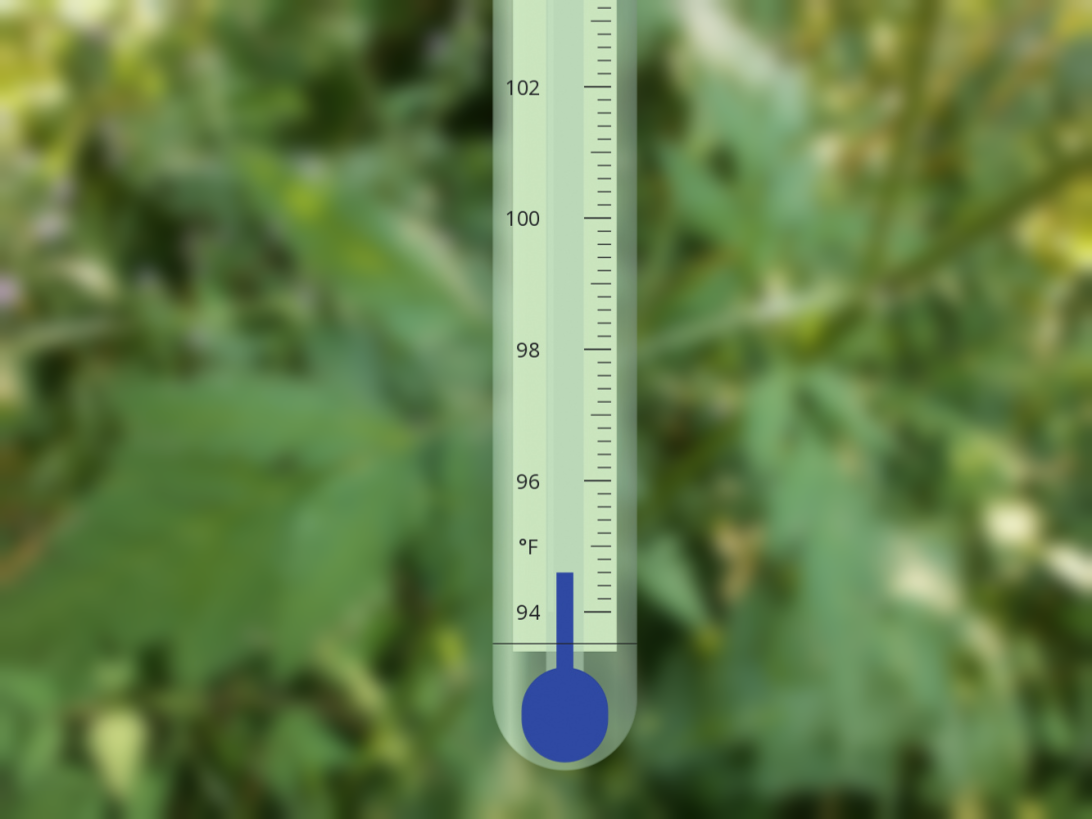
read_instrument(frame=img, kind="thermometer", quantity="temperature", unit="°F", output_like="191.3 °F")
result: 94.6 °F
